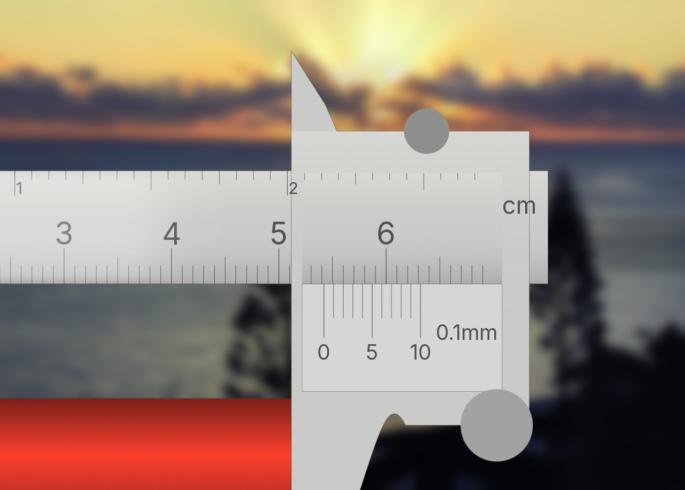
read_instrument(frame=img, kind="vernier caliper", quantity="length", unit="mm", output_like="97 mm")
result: 54.2 mm
